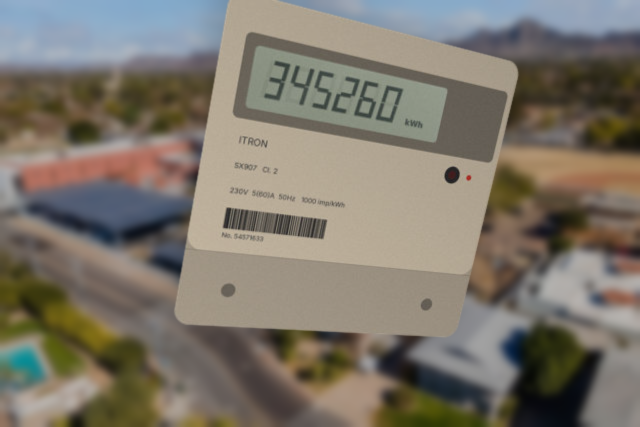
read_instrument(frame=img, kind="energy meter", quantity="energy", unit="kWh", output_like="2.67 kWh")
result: 345260 kWh
